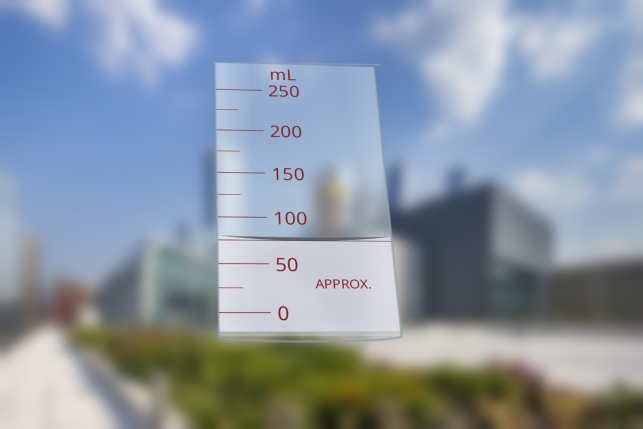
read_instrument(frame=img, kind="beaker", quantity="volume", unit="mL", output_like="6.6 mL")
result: 75 mL
